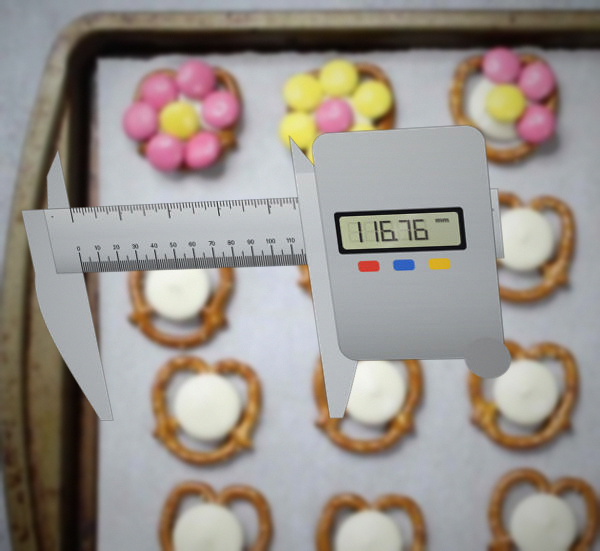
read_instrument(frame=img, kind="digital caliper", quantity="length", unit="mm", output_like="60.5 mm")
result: 116.76 mm
